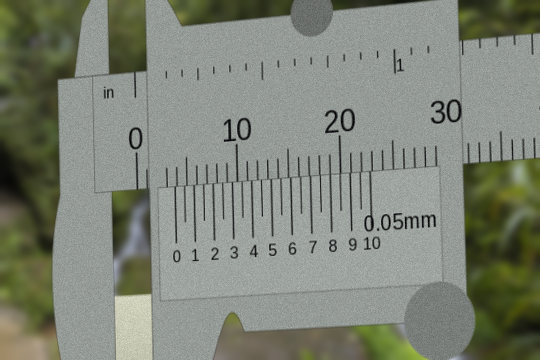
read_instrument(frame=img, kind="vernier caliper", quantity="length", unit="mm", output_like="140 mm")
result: 3.8 mm
